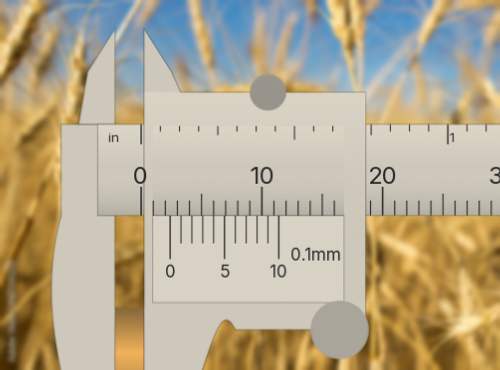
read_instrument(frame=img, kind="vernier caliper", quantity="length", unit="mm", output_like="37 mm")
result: 2.4 mm
